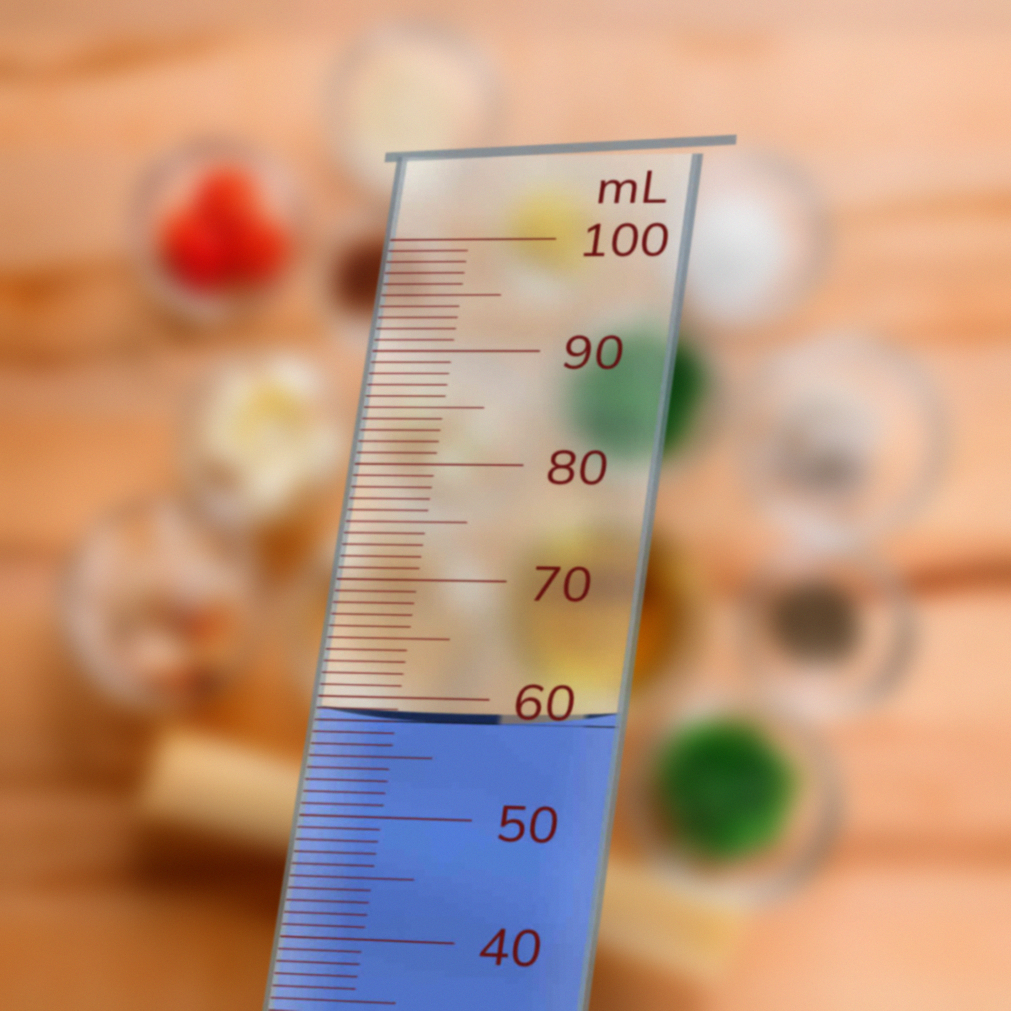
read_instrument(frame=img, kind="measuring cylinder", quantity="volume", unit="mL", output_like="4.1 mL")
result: 58 mL
